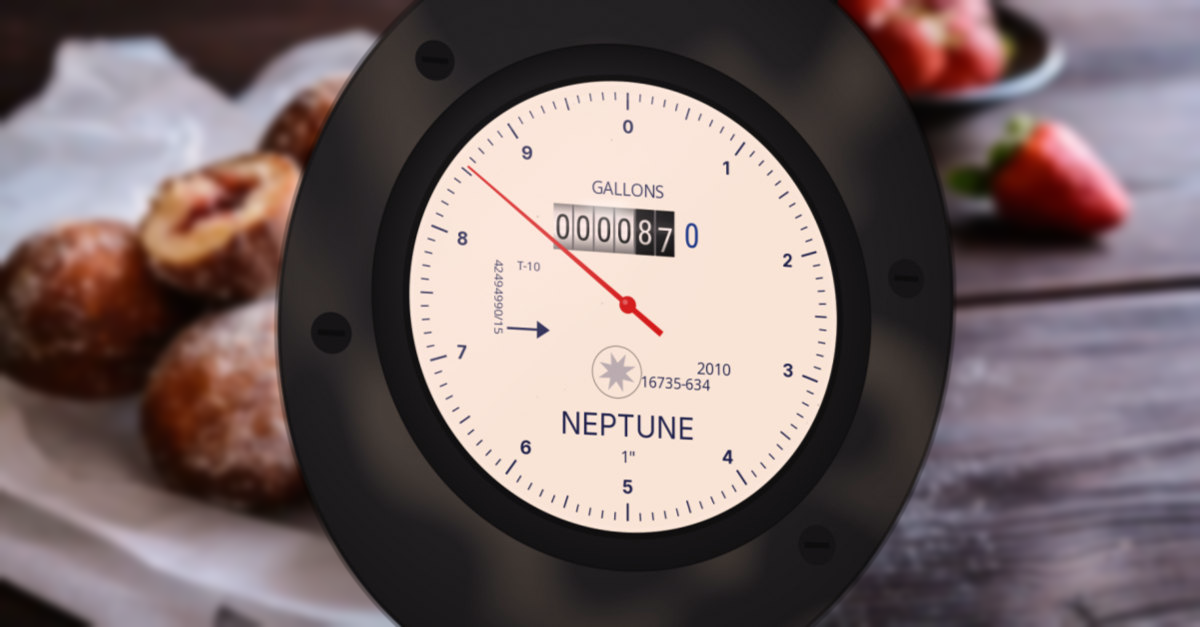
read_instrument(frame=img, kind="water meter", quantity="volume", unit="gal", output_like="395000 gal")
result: 868.5 gal
